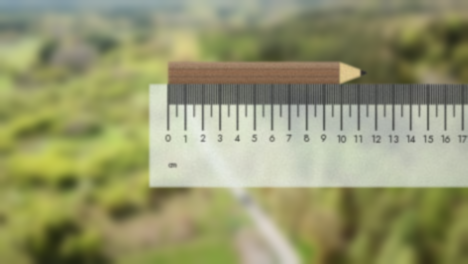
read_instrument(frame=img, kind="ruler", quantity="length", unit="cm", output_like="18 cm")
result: 11.5 cm
